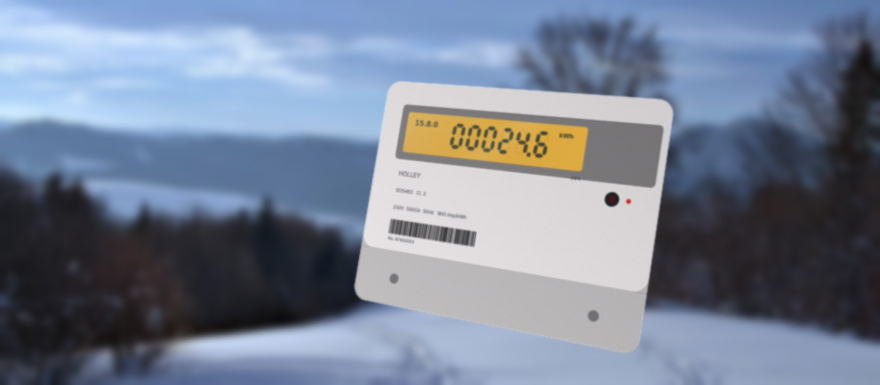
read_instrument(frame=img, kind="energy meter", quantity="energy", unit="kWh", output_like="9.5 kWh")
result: 24.6 kWh
